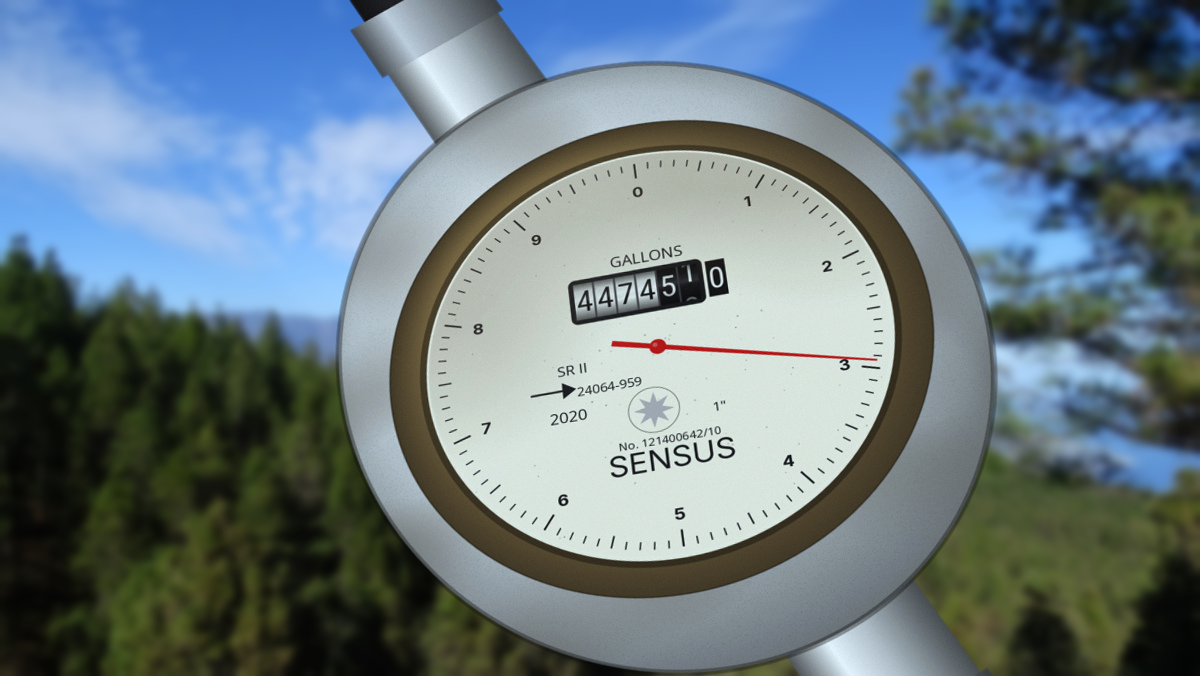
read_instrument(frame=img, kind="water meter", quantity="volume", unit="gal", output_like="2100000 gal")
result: 4474512.9 gal
